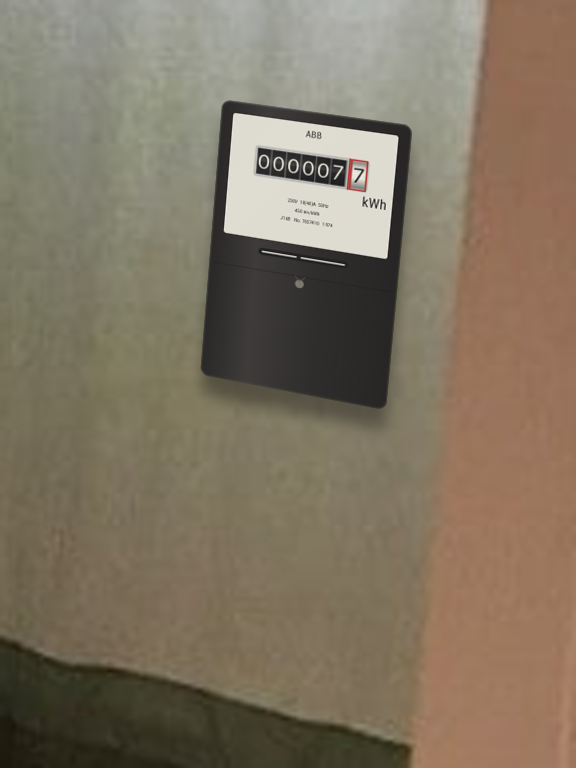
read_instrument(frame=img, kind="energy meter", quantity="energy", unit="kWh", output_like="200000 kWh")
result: 7.7 kWh
